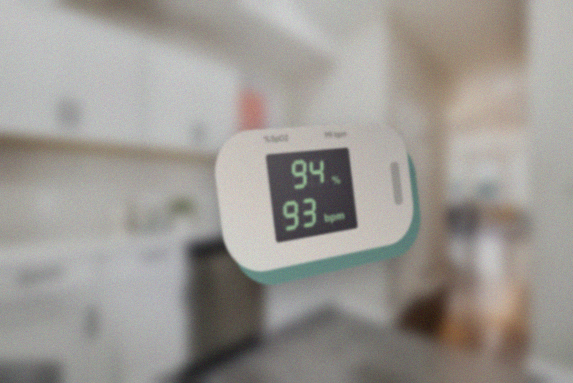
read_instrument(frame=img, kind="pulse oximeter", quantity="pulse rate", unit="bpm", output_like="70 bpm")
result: 93 bpm
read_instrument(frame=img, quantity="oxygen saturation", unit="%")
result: 94 %
